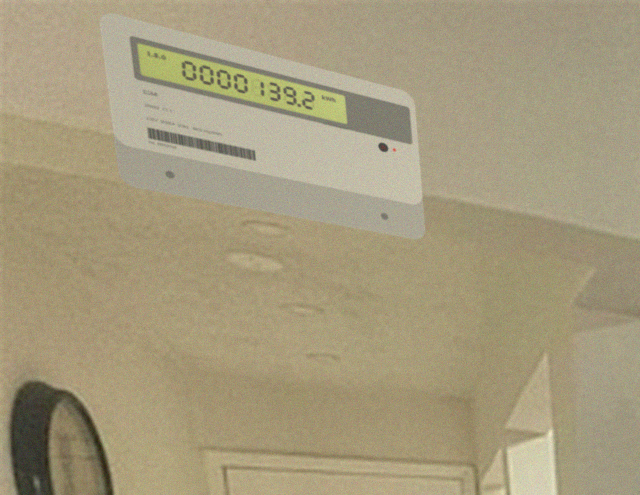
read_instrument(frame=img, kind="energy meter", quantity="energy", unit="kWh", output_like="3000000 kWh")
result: 139.2 kWh
